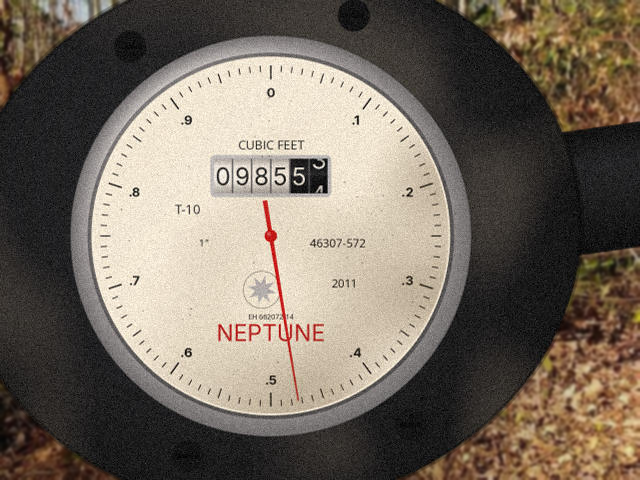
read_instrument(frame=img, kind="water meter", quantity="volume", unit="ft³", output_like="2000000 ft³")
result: 98553.47 ft³
